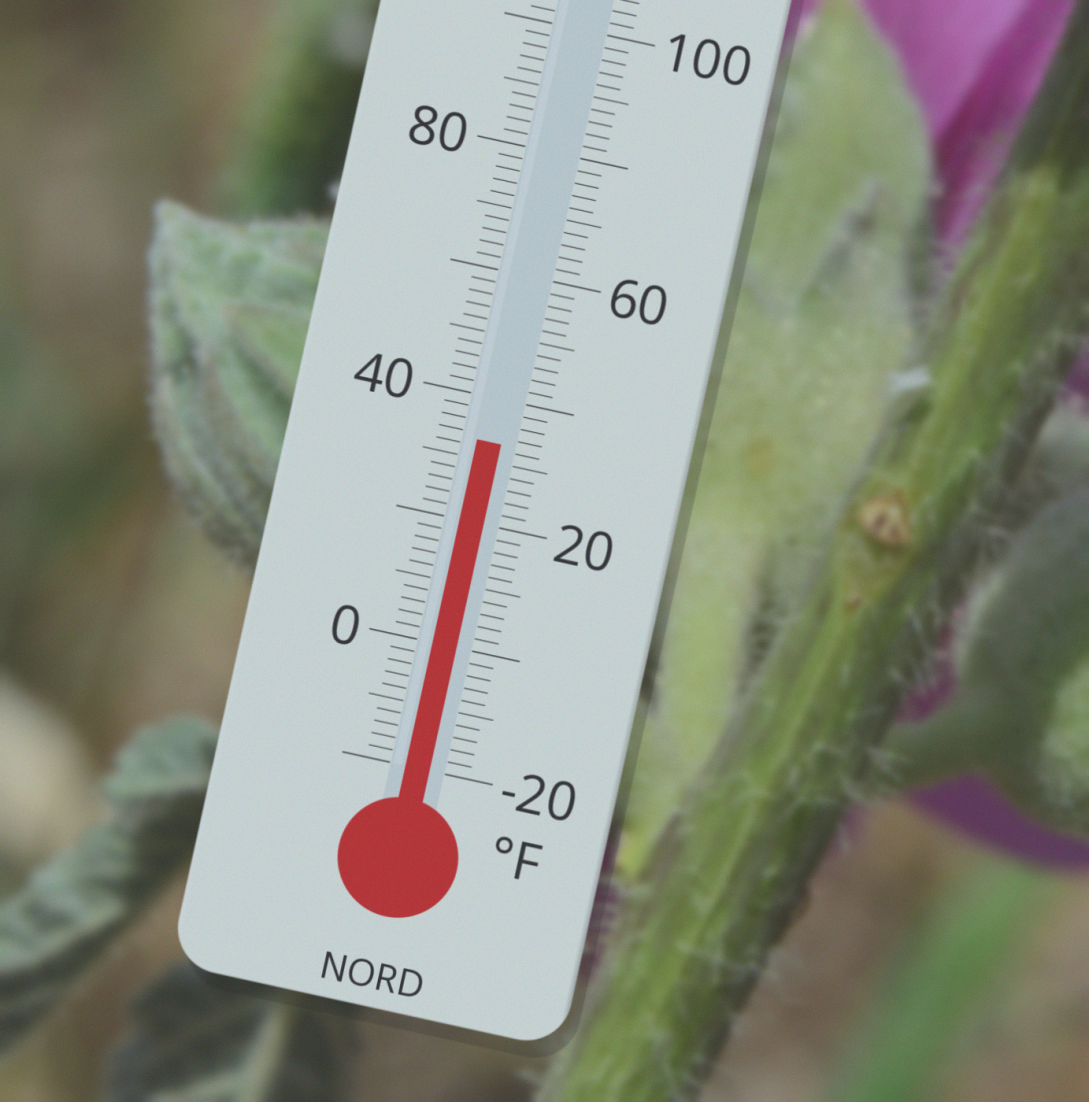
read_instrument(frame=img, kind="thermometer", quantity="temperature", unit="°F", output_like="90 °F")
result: 33 °F
